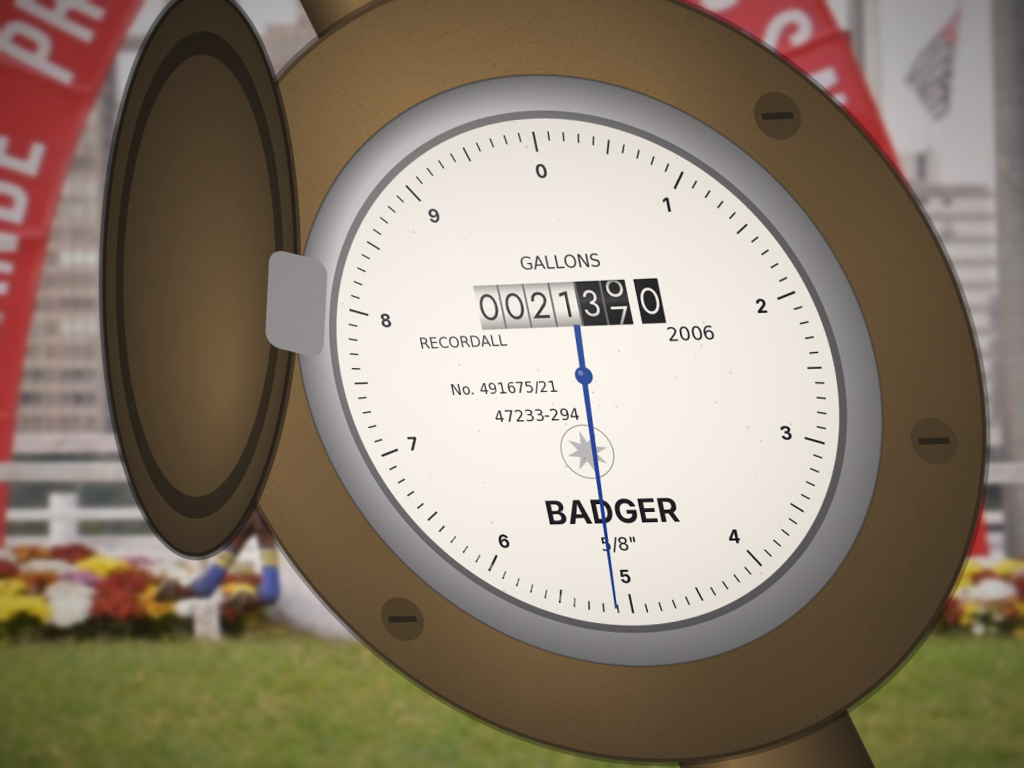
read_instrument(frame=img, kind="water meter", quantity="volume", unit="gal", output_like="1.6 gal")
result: 21365.1 gal
